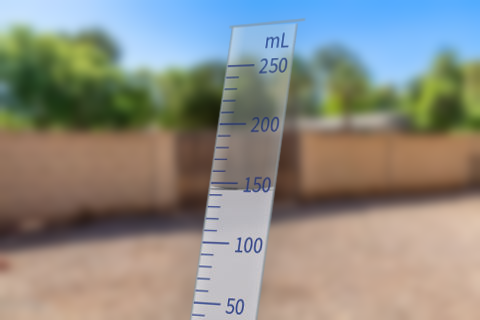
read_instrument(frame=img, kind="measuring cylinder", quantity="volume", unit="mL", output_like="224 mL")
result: 145 mL
